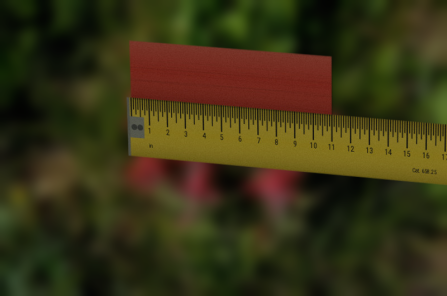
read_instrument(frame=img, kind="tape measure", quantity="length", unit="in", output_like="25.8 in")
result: 11 in
